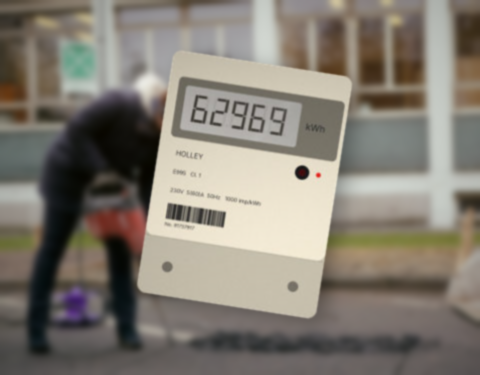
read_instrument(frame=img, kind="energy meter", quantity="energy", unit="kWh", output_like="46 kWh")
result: 62969 kWh
